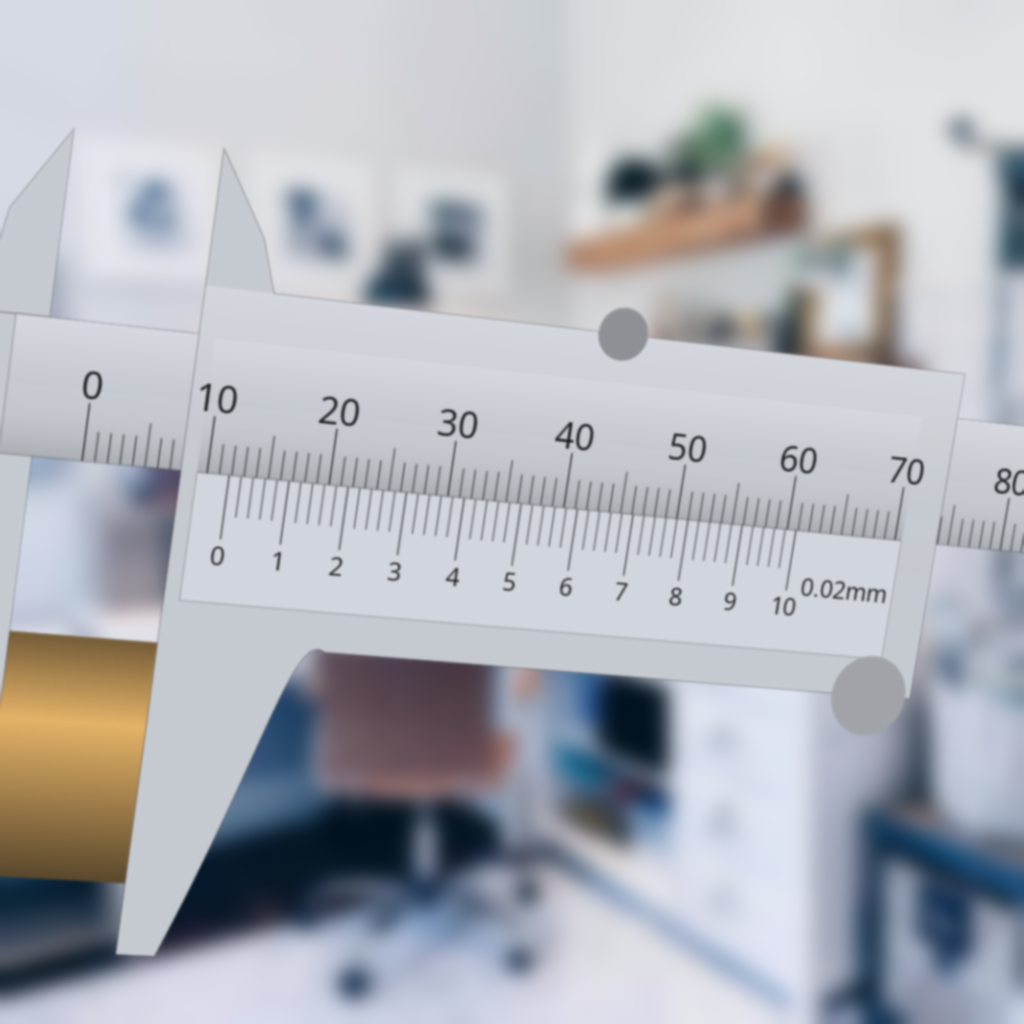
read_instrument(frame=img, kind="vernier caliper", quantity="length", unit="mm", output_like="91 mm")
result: 11.8 mm
